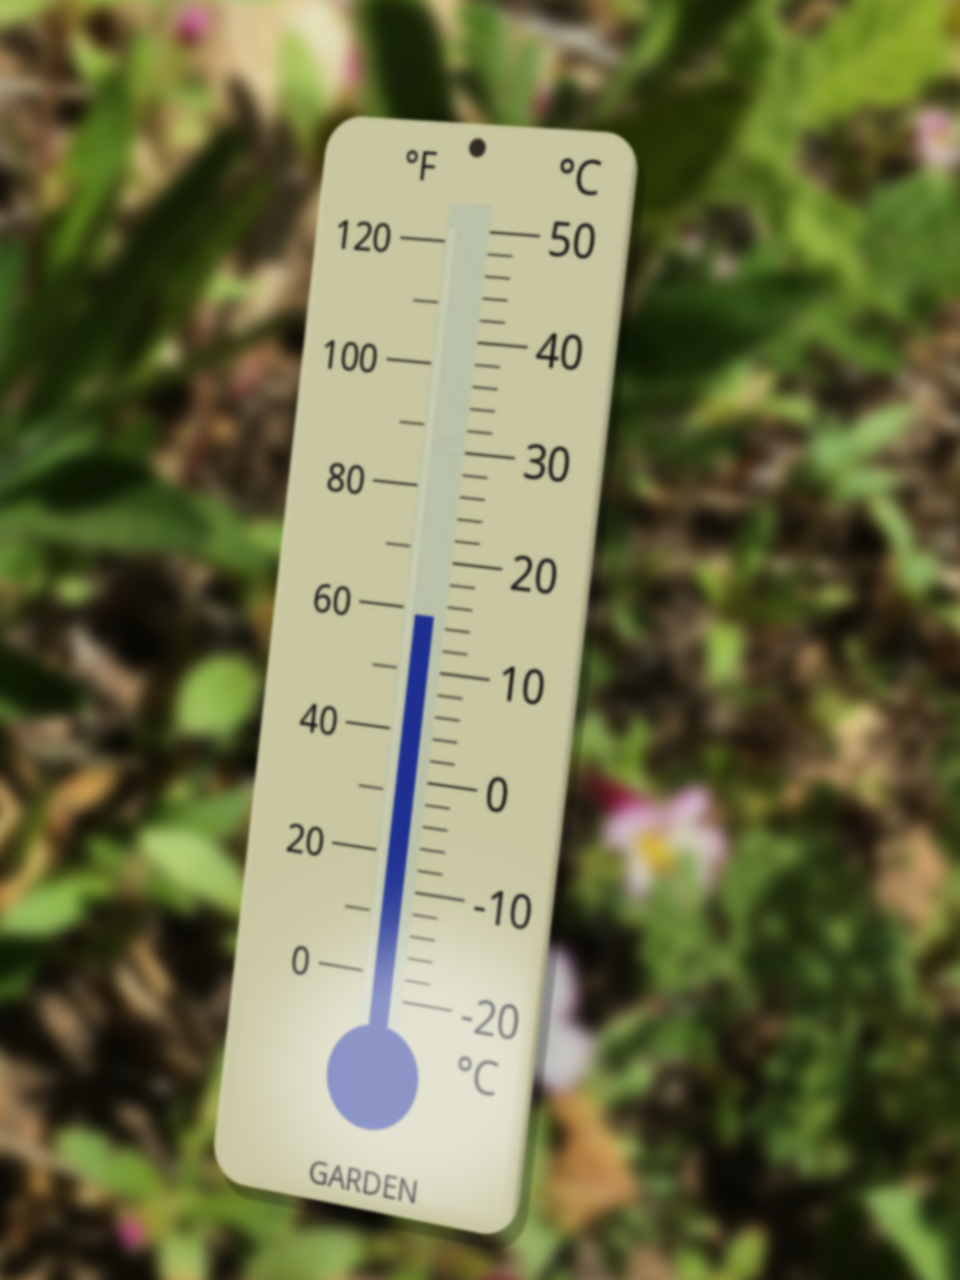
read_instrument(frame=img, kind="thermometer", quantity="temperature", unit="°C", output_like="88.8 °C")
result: 15 °C
